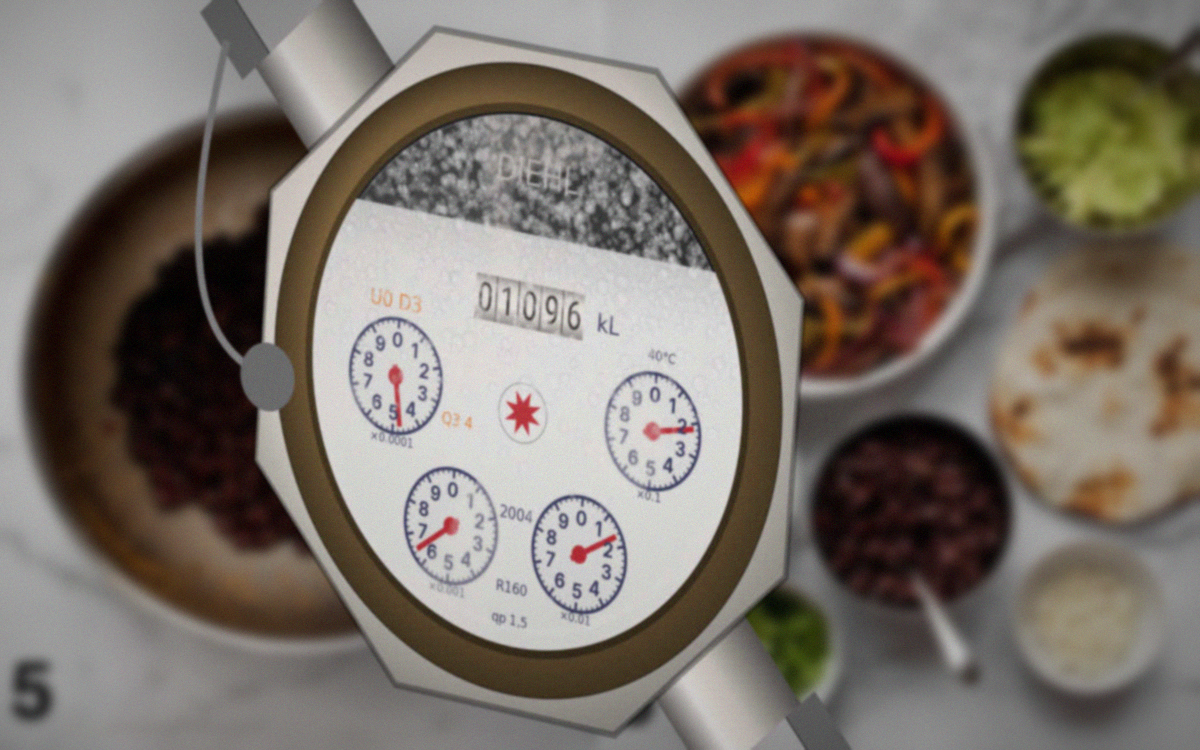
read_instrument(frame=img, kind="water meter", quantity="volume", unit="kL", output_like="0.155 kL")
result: 1096.2164 kL
